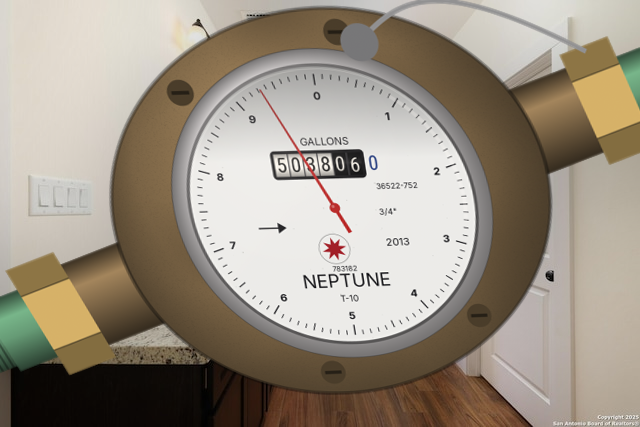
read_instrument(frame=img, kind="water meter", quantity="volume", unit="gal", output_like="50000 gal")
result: 5038059.3 gal
